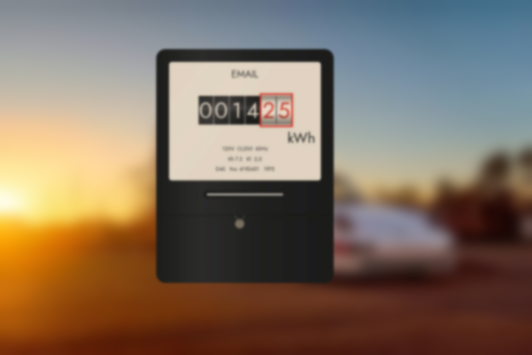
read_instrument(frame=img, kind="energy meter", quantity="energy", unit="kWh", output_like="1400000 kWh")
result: 14.25 kWh
